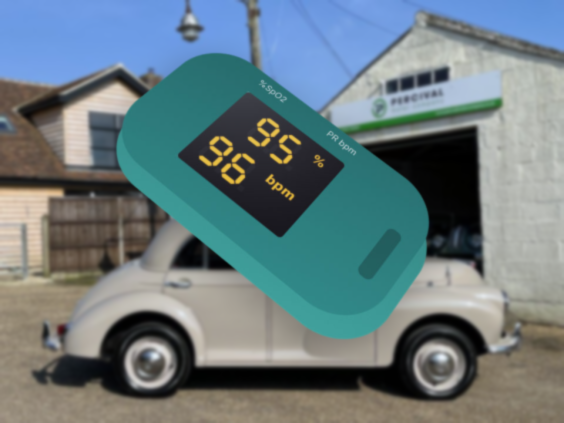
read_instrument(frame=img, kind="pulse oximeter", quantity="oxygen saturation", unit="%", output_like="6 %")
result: 95 %
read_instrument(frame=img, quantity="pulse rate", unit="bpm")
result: 96 bpm
